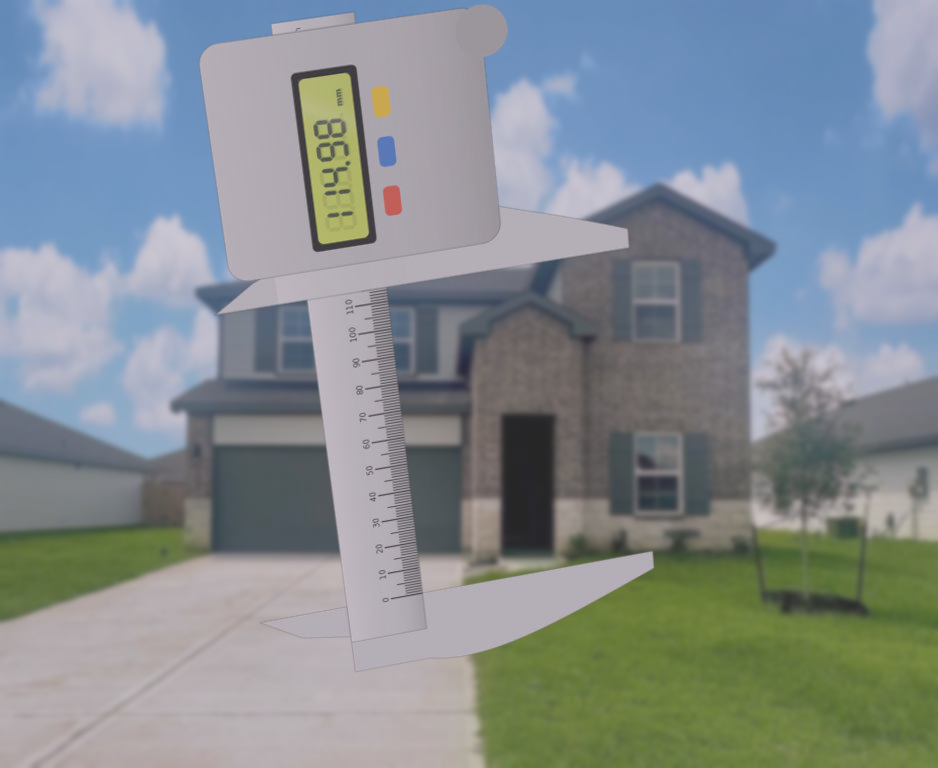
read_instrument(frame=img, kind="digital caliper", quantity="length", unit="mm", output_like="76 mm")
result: 114.98 mm
